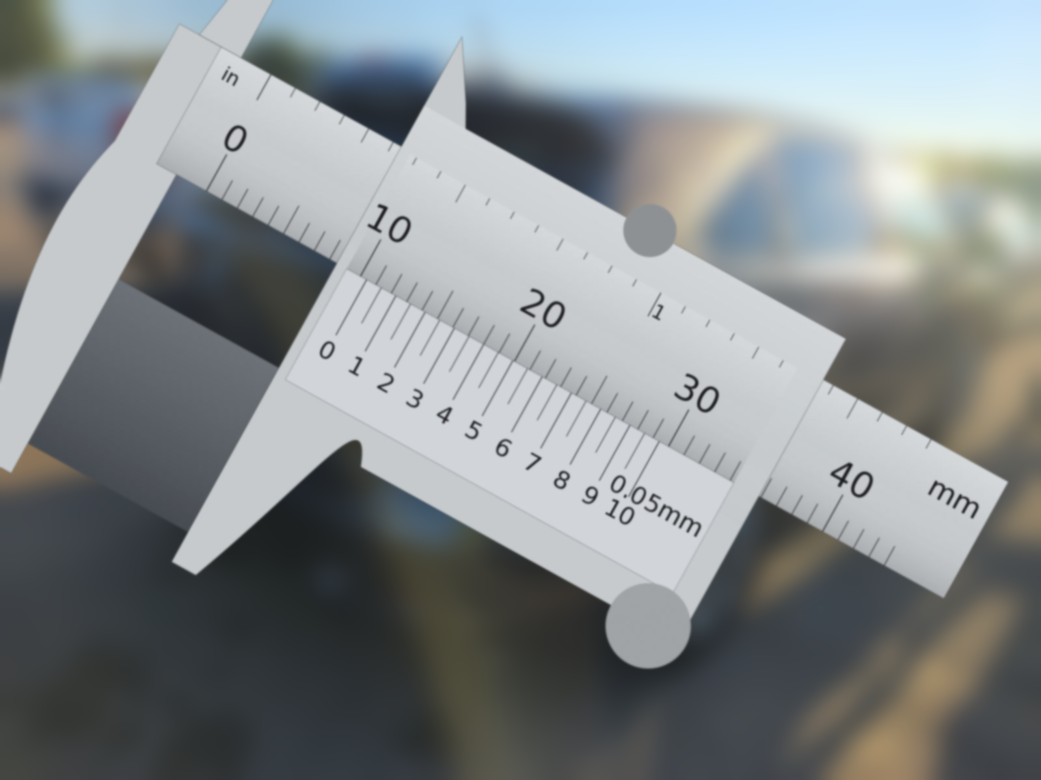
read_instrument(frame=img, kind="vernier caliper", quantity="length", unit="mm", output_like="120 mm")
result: 10.4 mm
